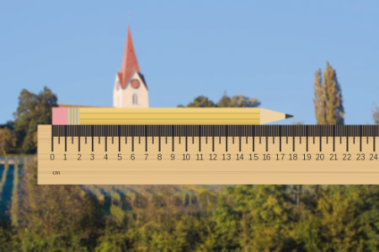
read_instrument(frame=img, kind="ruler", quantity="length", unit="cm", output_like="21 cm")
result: 18 cm
